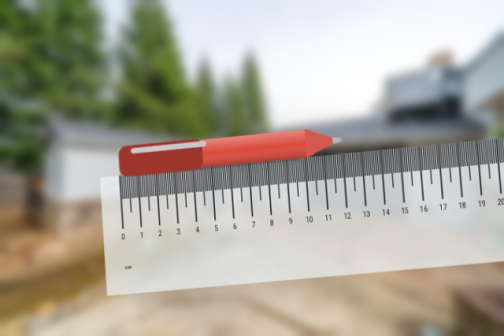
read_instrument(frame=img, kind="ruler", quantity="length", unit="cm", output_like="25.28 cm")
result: 12 cm
